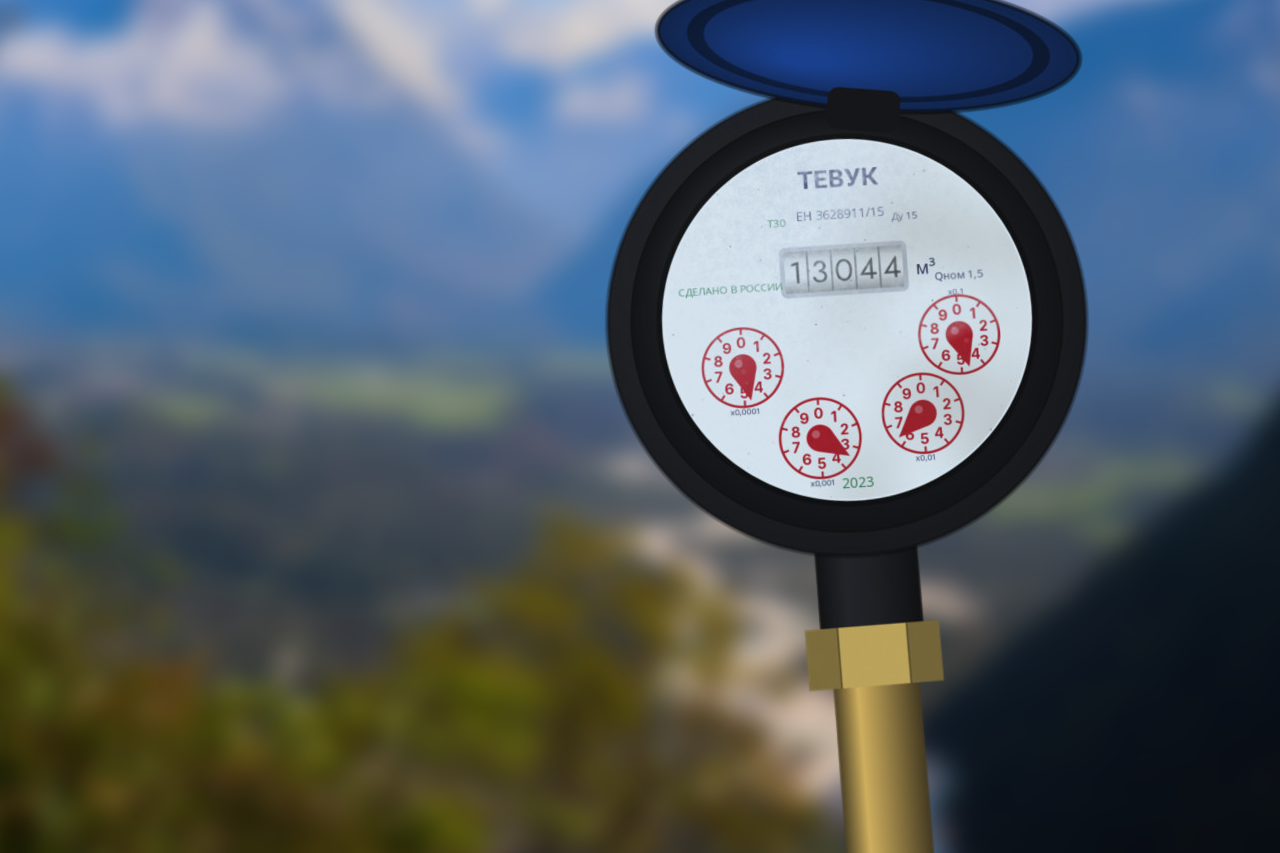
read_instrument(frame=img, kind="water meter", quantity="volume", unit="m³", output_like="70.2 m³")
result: 13044.4634 m³
